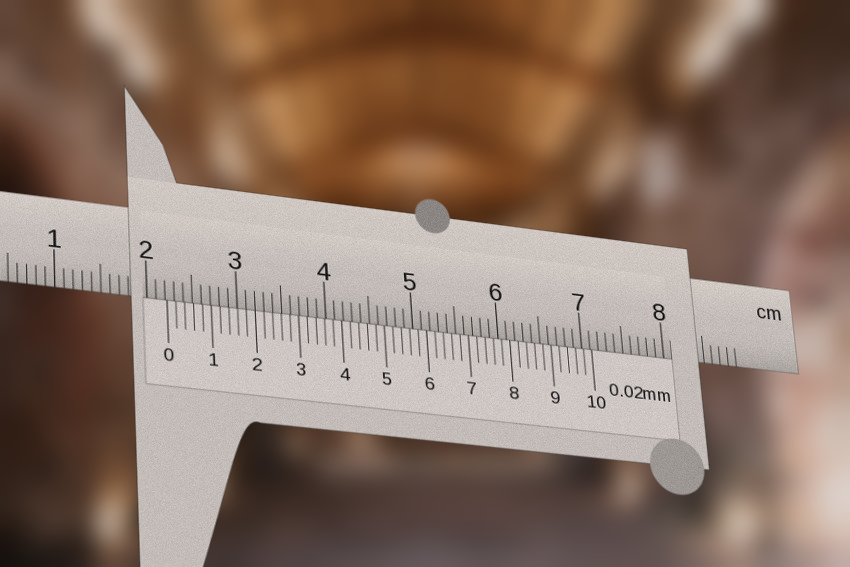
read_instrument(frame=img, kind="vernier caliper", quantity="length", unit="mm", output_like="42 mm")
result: 22.2 mm
